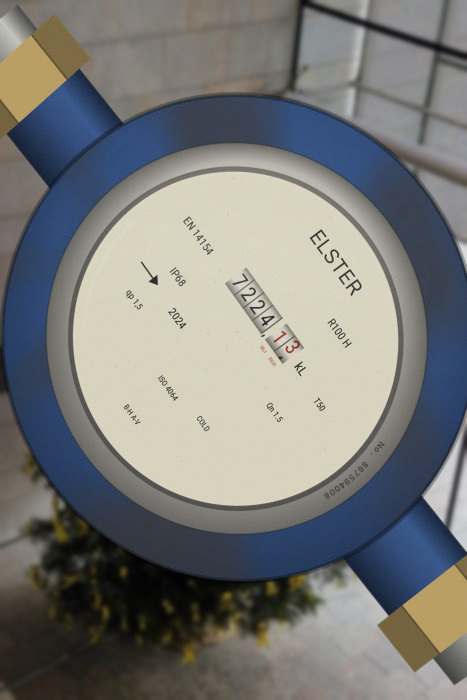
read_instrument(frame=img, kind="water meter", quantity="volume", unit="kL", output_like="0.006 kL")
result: 7224.13 kL
